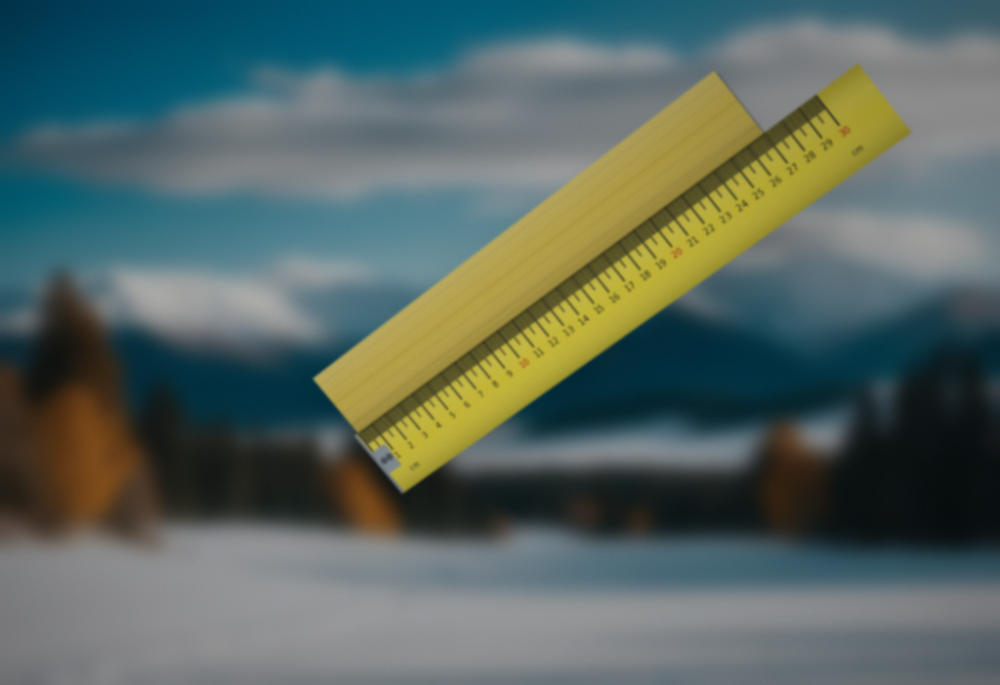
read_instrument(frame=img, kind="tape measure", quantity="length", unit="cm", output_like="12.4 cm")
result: 27 cm
